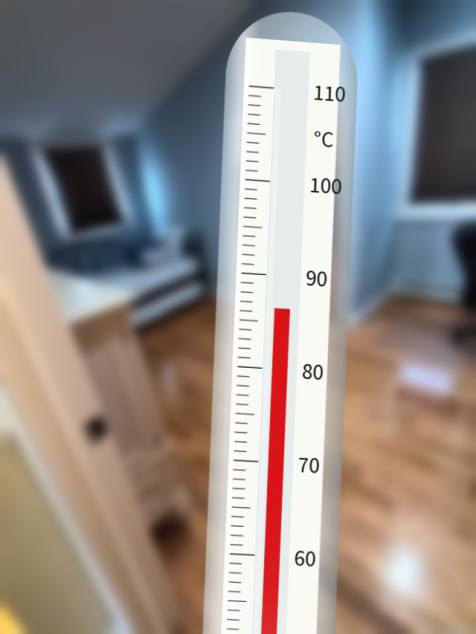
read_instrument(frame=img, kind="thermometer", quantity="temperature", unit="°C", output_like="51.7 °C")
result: 86.5 °C
